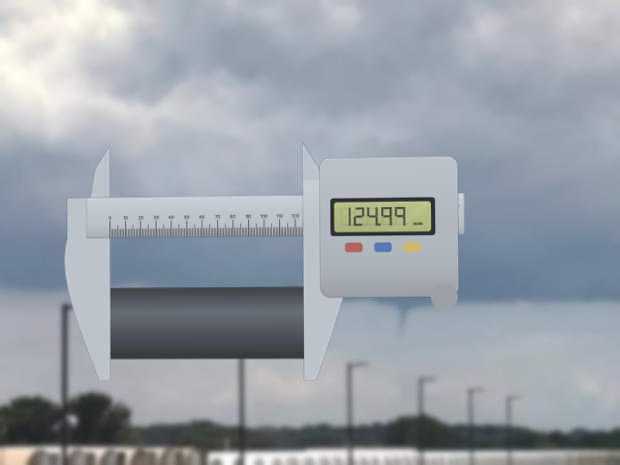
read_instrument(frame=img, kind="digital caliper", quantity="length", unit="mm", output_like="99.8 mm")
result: 124.99 mm
